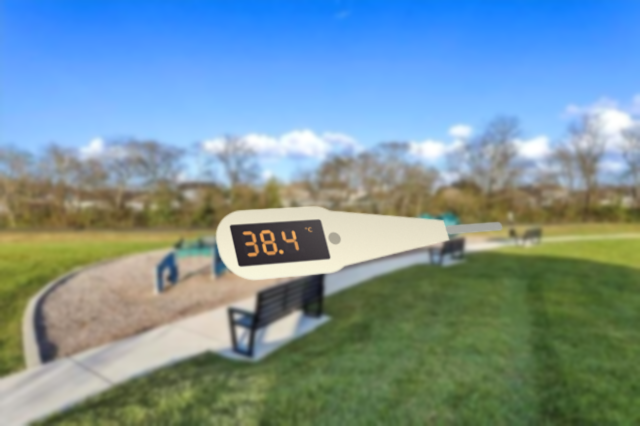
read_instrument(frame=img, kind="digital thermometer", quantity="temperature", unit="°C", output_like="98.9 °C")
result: 38.4 °C
